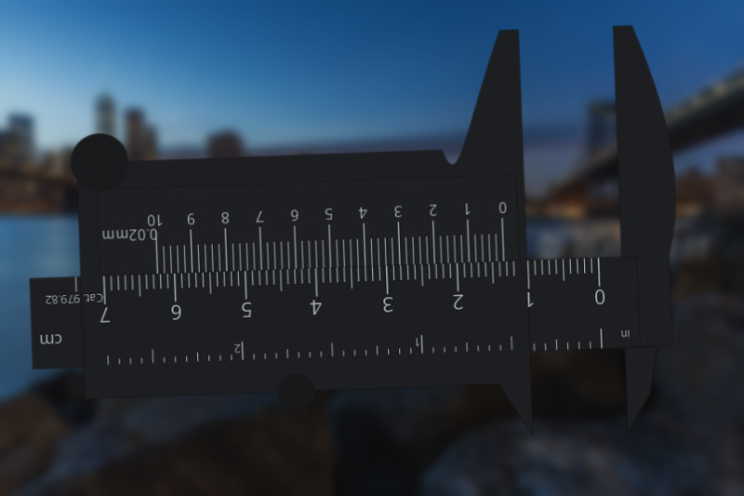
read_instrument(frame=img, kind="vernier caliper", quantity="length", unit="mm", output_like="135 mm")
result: 13.4 mm
